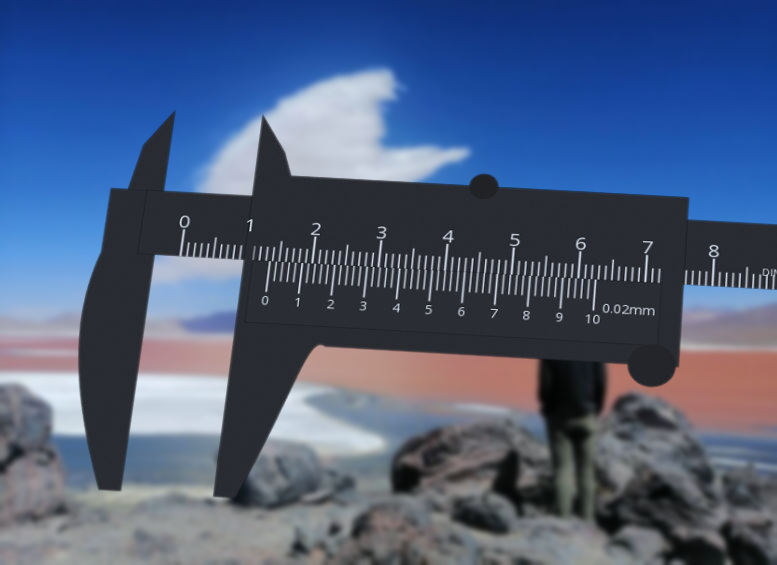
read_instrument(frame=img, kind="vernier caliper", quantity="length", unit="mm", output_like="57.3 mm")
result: 13.6 mm
